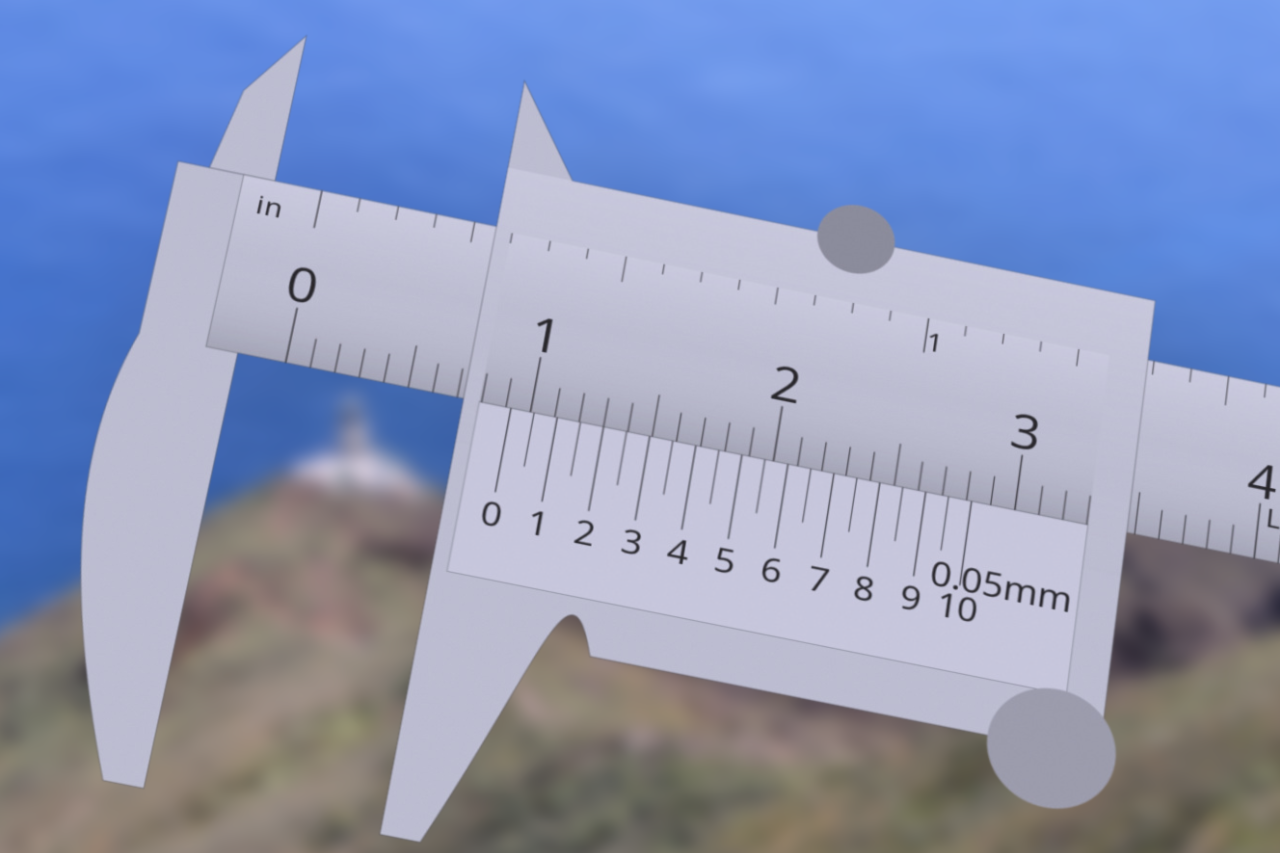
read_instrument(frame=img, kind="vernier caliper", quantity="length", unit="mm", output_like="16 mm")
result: 9.2 mm
